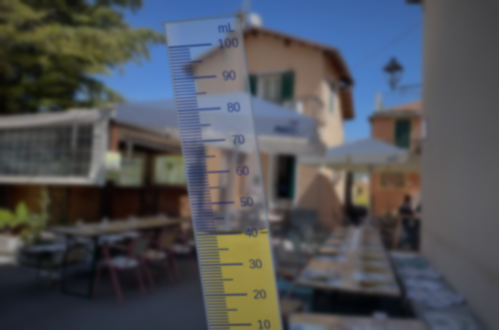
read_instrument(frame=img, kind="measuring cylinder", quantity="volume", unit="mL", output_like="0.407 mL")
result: 40 mL
